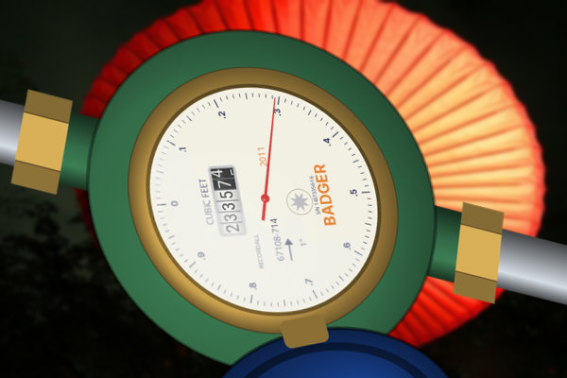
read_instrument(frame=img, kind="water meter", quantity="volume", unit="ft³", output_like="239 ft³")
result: 233574.29 ft³
